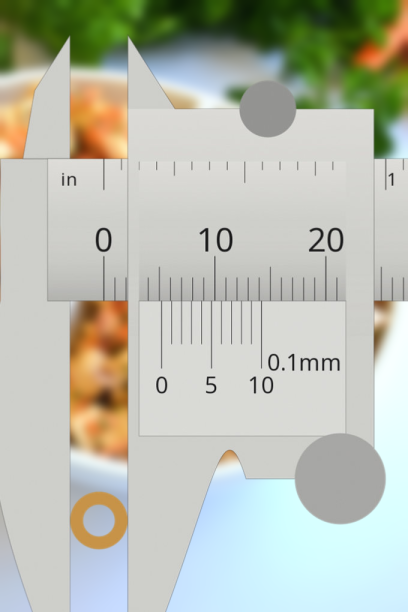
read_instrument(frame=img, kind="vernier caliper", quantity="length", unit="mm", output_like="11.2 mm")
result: 5.2 mm
